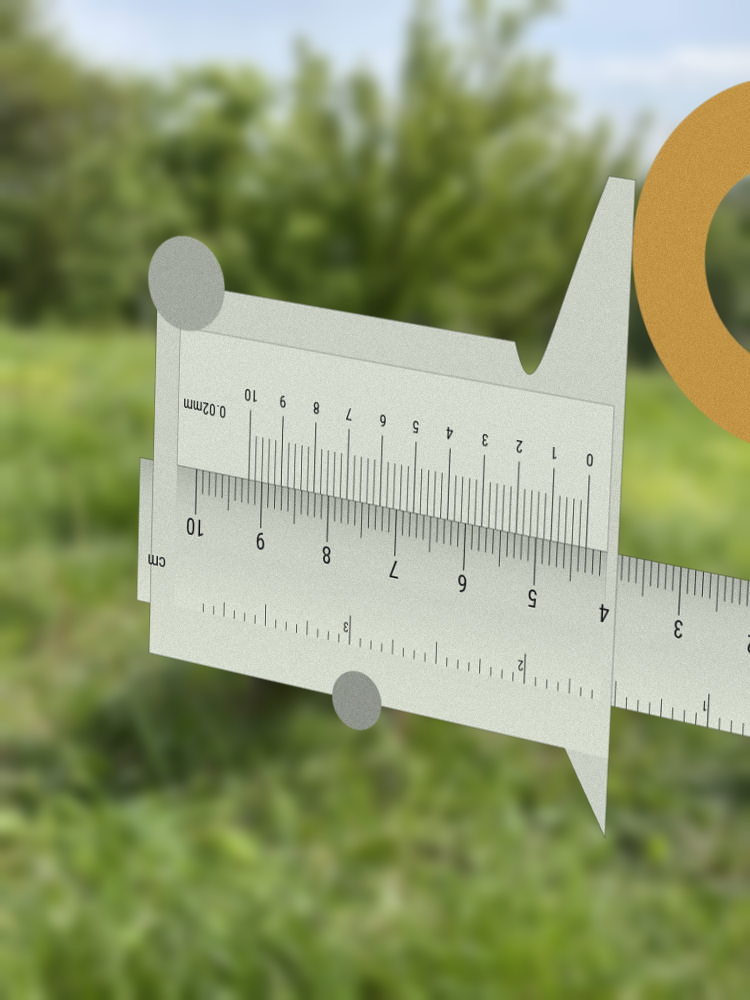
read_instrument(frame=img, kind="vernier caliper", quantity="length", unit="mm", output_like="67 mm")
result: 43.0 mm
